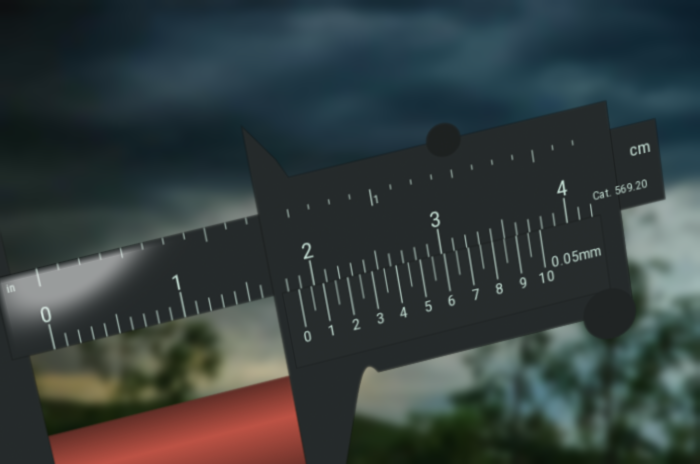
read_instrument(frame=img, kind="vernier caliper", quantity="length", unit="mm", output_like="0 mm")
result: 18.8 mm
